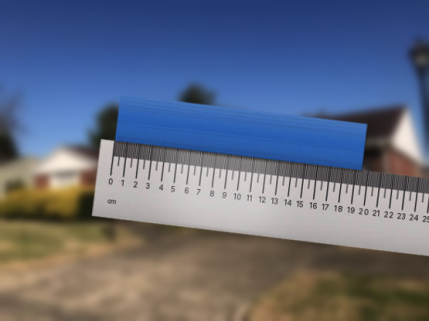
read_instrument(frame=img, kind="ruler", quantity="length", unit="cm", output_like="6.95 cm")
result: 19.5 cm
